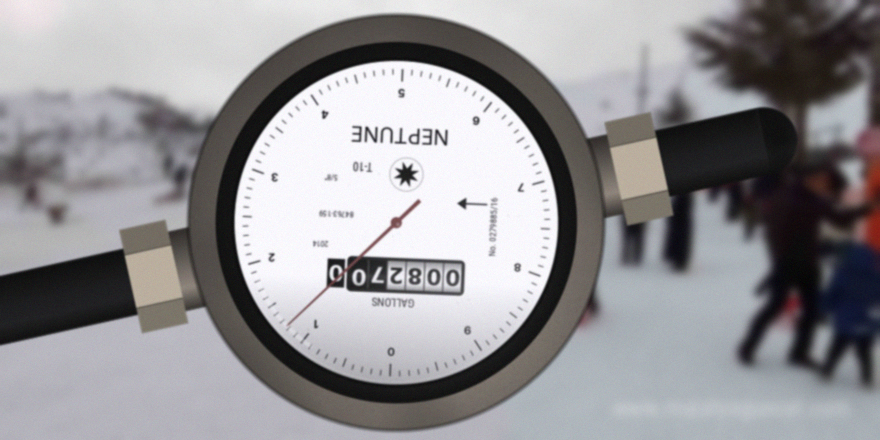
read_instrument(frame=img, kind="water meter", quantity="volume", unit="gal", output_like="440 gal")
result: 82701.2 gal
